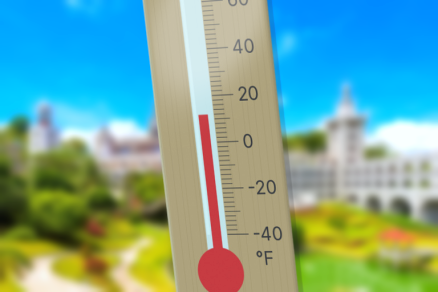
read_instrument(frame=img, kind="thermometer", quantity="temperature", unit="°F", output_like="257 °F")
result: 12 °F
